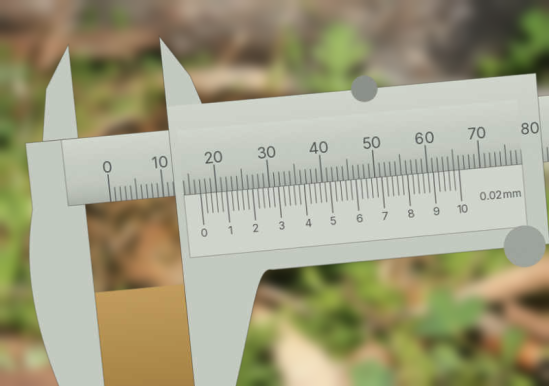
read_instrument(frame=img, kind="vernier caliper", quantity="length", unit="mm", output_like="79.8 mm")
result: 17.0 mm
